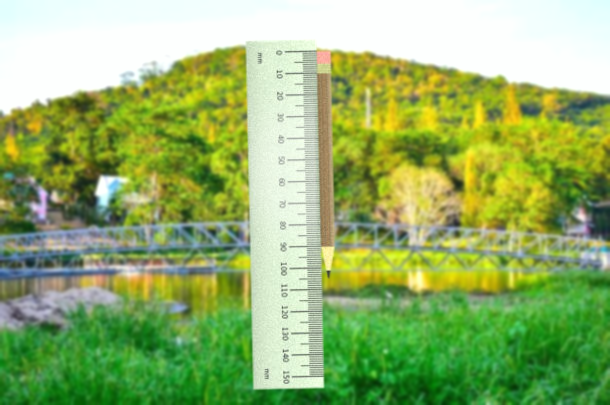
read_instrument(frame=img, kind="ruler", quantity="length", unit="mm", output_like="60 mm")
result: 105 mm
